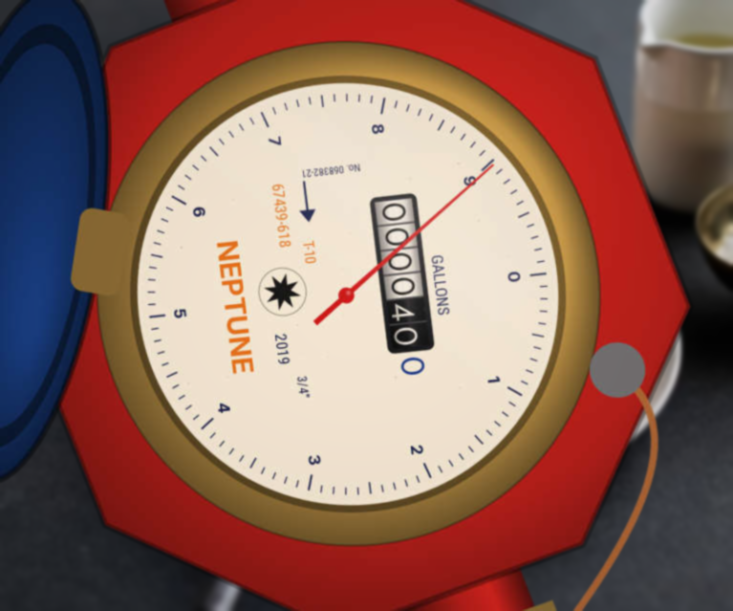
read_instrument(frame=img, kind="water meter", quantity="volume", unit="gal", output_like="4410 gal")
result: 399.0 gal
